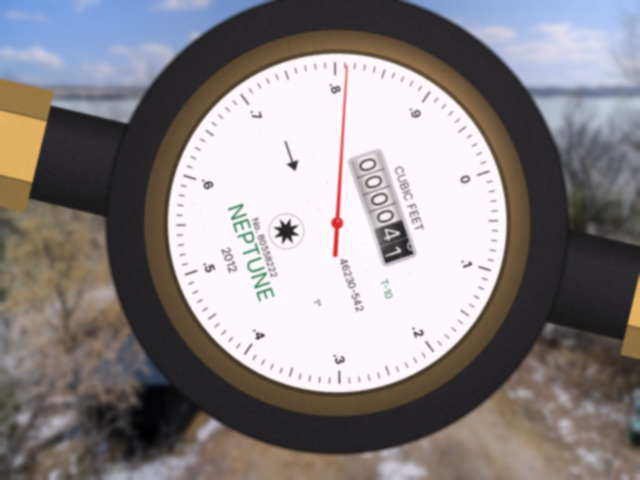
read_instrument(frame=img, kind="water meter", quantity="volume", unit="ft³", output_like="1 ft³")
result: 40.81 ft³
